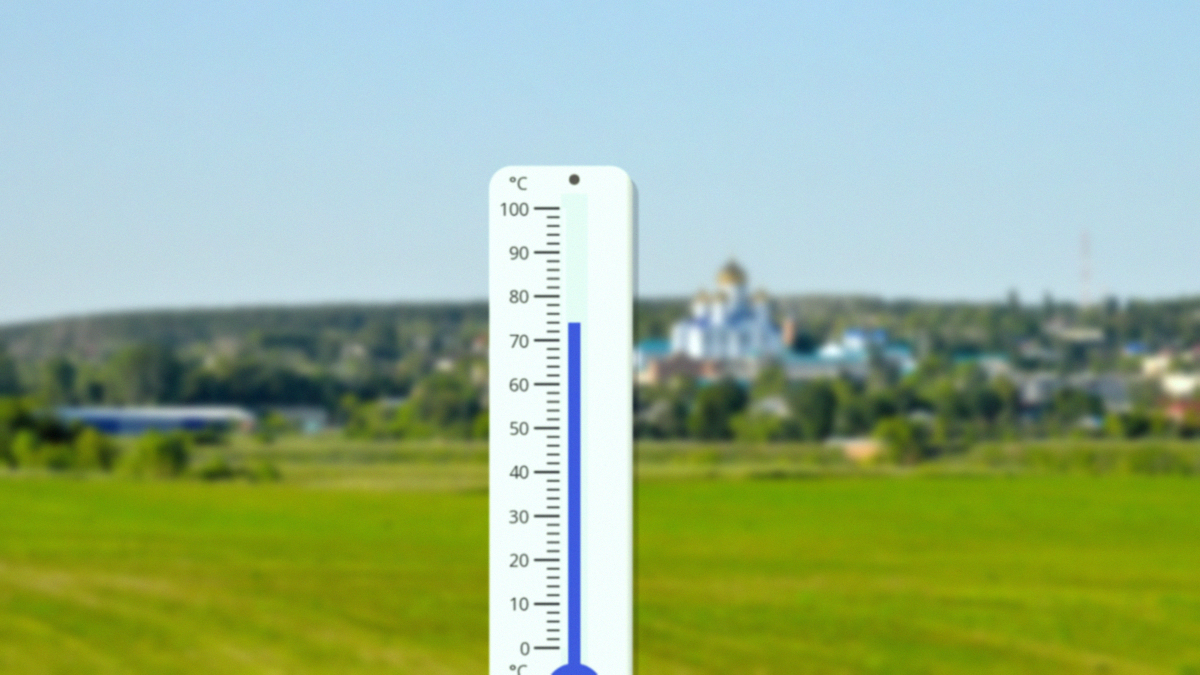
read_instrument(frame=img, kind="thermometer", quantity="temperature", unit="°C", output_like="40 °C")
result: 74 °C
